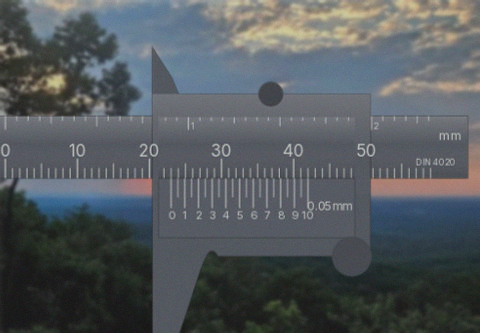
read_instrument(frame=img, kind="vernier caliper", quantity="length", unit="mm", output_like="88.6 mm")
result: 23.0 mm
